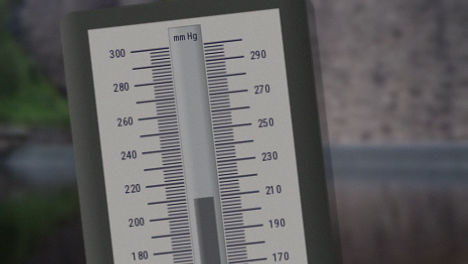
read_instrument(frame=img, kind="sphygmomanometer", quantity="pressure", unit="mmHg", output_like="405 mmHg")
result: 210 mmHg
